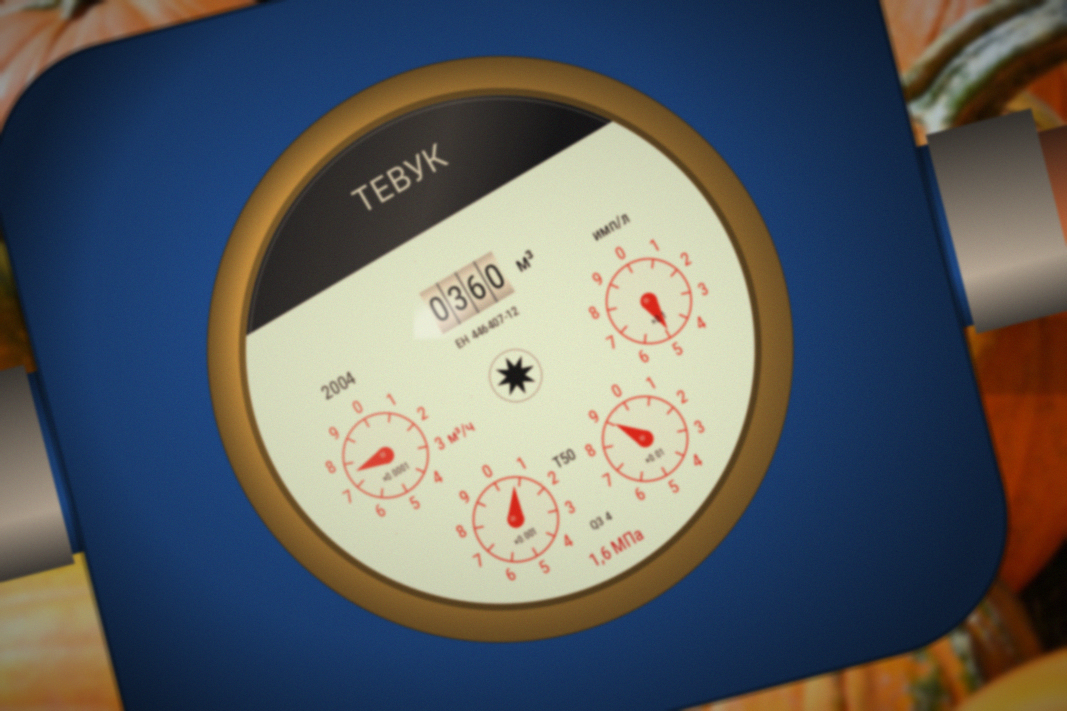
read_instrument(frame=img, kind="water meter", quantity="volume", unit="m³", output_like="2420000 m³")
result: 360.4907 m³
